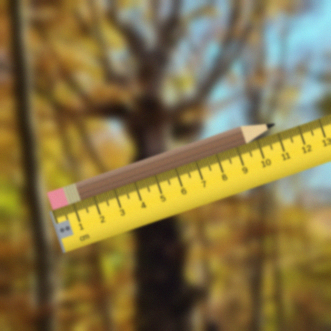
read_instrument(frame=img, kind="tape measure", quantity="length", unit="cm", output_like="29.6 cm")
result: 11 cm
